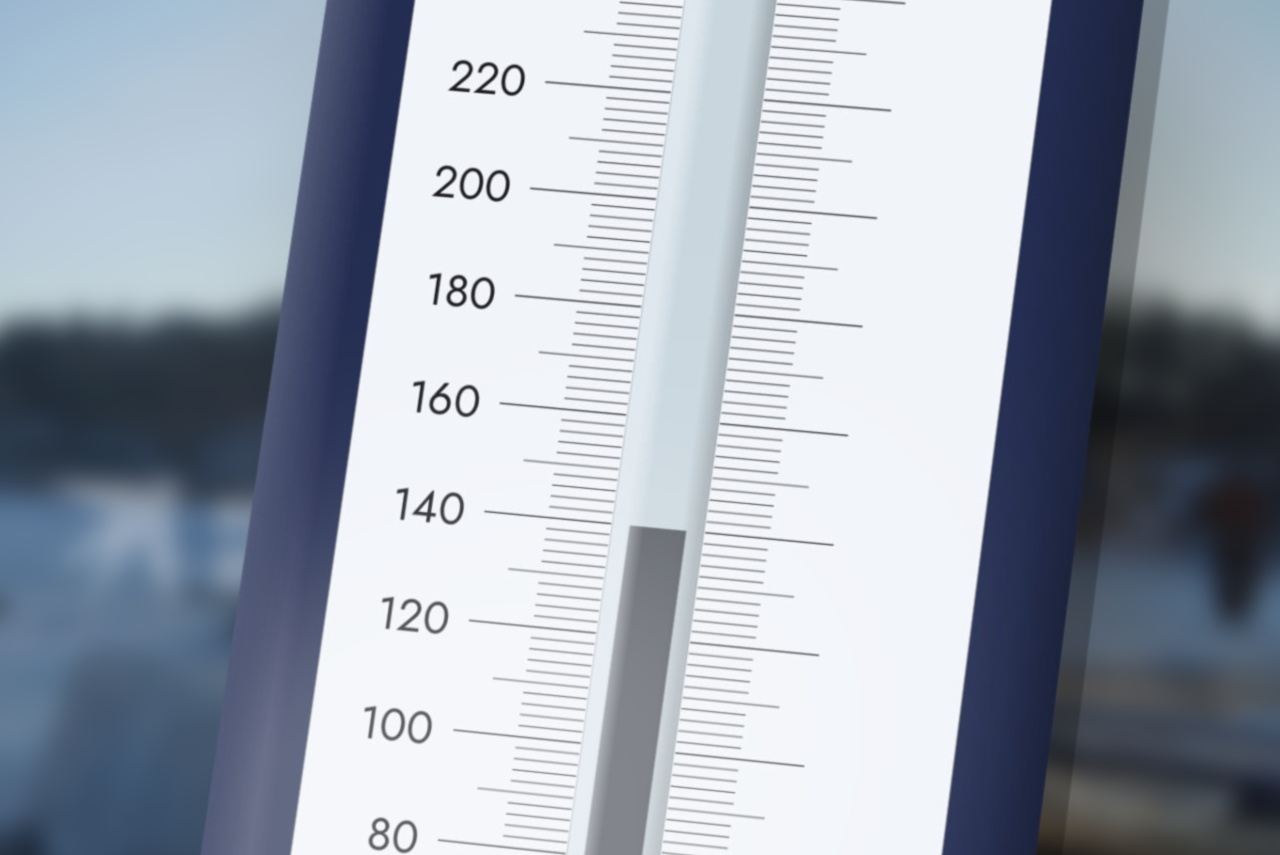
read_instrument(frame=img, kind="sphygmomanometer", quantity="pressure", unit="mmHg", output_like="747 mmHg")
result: 140 mmHg
